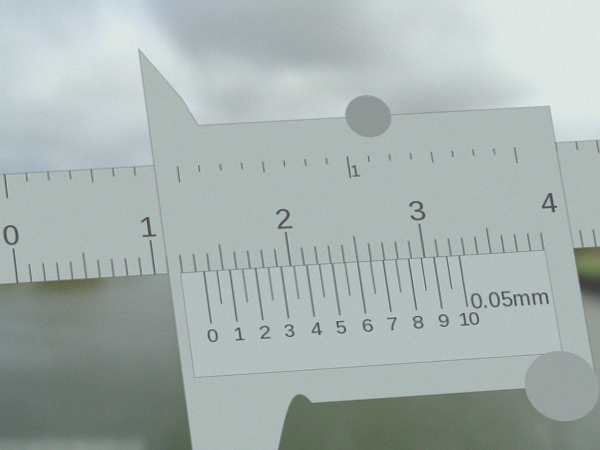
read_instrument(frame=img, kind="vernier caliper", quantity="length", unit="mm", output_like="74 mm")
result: 13.6 mm
